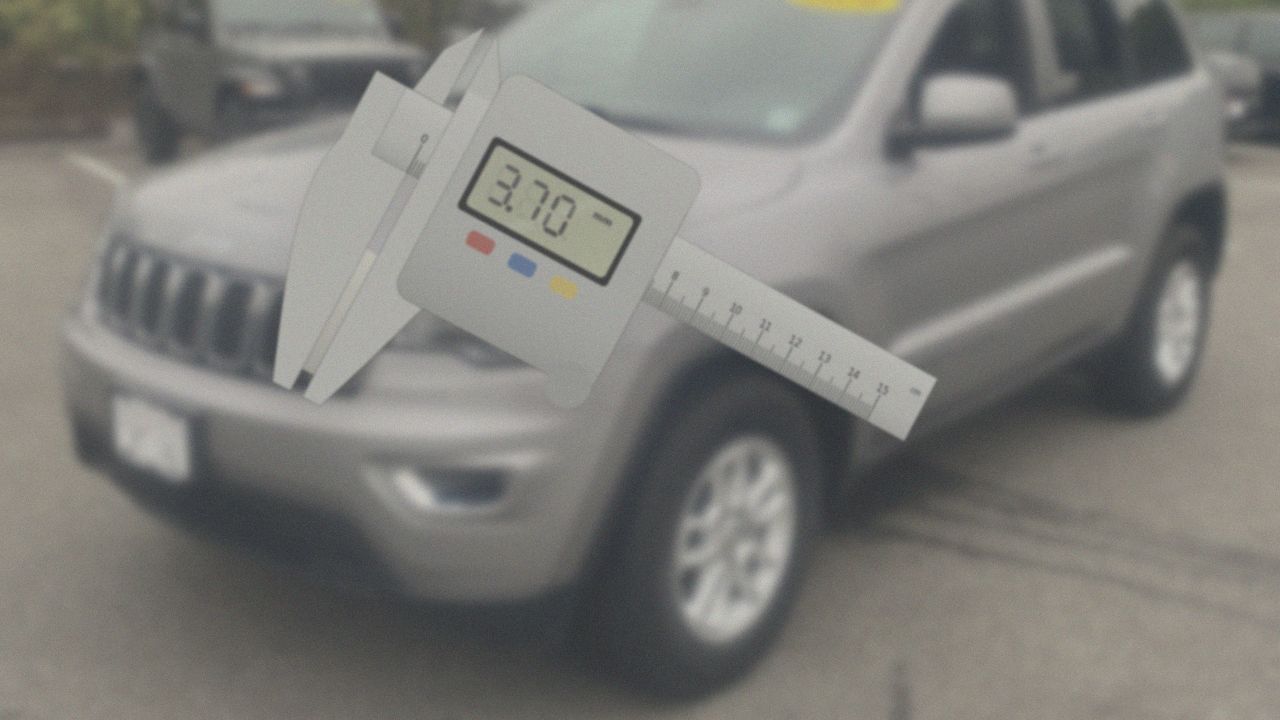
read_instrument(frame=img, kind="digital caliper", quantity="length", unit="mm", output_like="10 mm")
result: 3.70 mm
